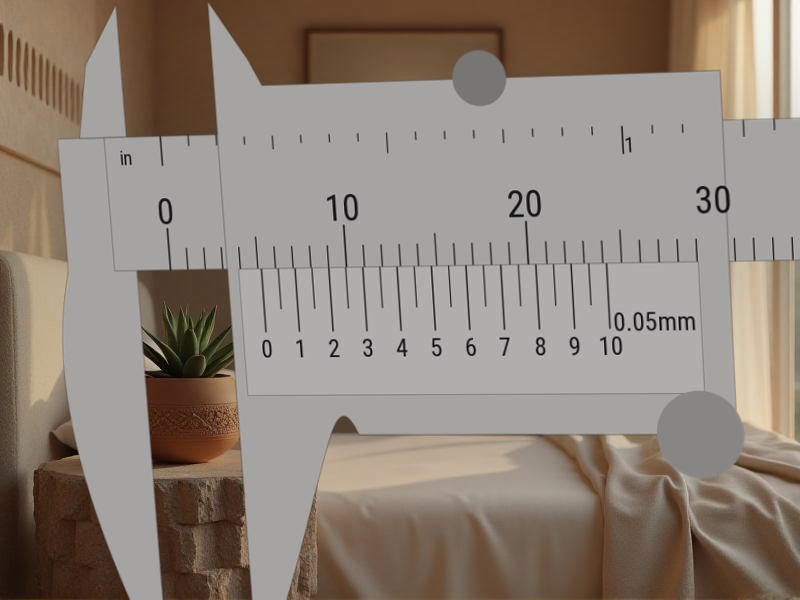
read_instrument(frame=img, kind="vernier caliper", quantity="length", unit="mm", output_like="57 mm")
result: 5.2 mm
